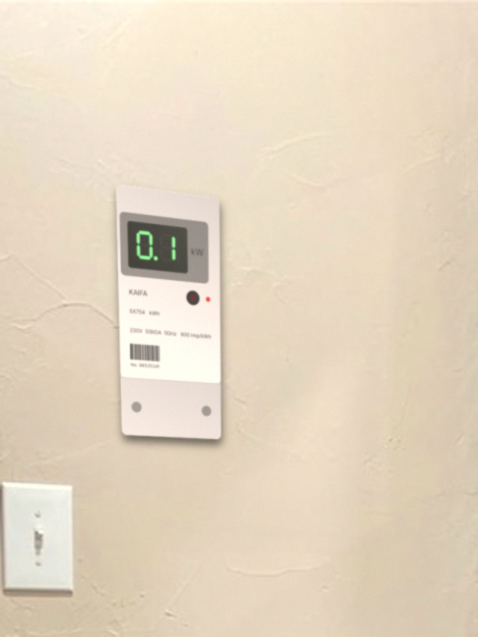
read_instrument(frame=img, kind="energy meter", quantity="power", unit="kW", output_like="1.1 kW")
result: 0.1 kW
